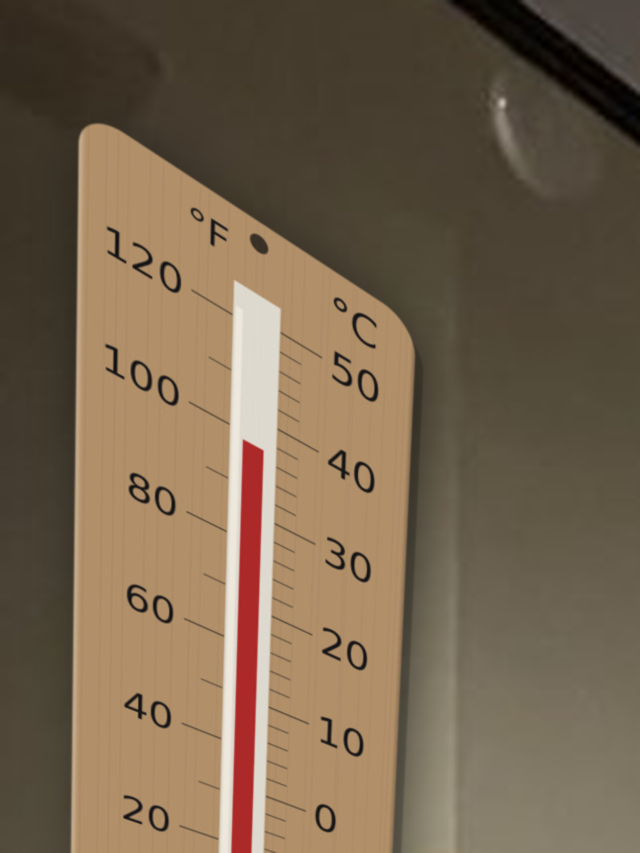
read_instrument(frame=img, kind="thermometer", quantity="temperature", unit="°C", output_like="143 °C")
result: 37 °C
